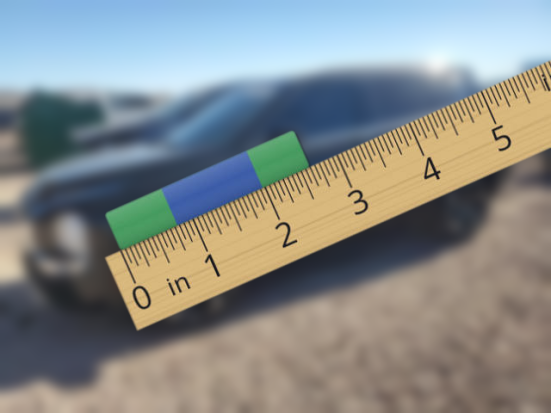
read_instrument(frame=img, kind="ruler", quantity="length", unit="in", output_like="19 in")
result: 2.625 in
